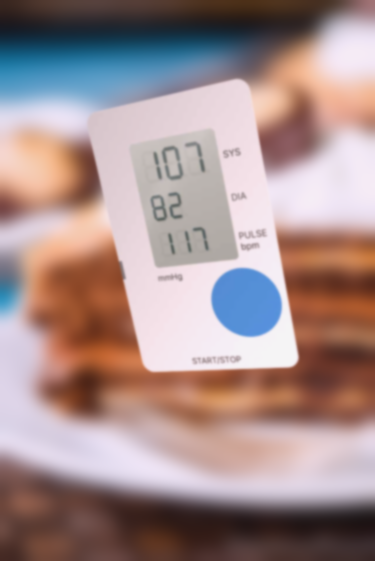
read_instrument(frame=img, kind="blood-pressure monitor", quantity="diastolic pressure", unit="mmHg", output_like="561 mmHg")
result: 82 mmHg
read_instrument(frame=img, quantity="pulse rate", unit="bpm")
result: 117 bpm
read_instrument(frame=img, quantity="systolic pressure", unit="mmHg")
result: 107 mmHg
